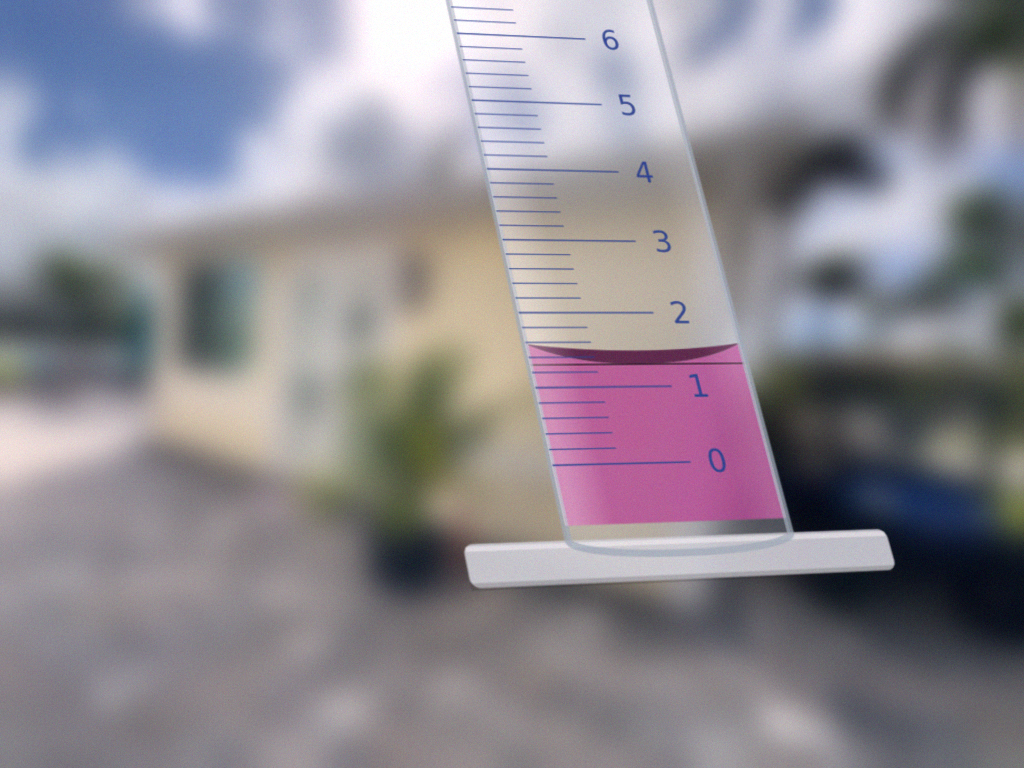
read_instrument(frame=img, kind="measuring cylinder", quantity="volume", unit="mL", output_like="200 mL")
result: 1.3 mL
